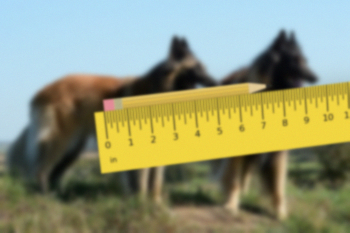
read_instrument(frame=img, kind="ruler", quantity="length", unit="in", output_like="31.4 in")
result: 7.5 in
